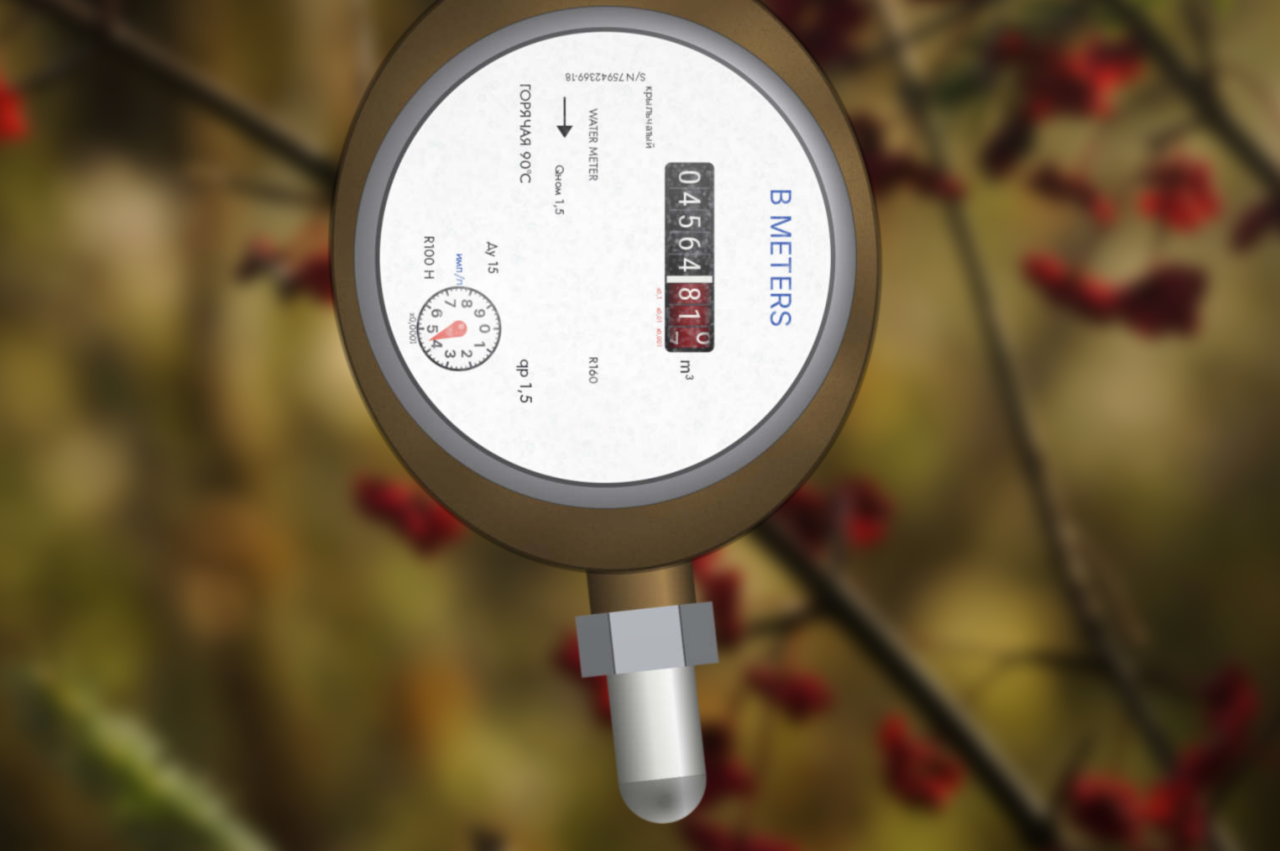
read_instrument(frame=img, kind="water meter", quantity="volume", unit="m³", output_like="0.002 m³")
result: 4564.8164 m³
